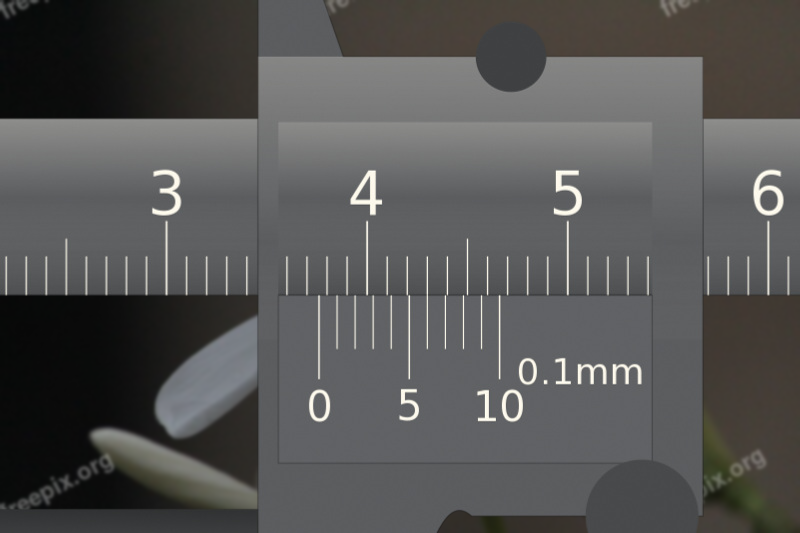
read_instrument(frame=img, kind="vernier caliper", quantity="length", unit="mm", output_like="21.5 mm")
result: 37.6 mm
